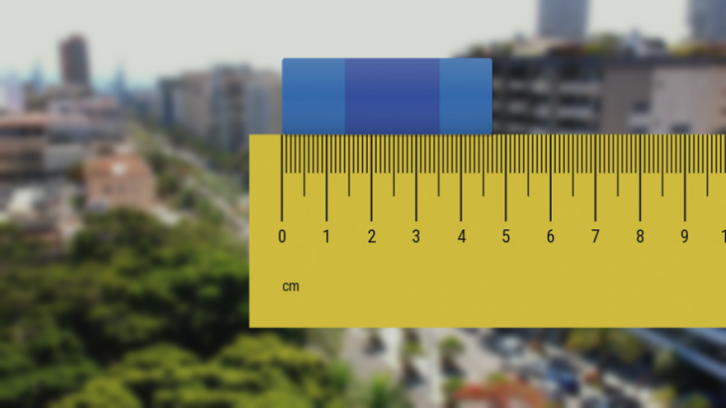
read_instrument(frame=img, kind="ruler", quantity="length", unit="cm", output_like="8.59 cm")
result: 4.7 cm
